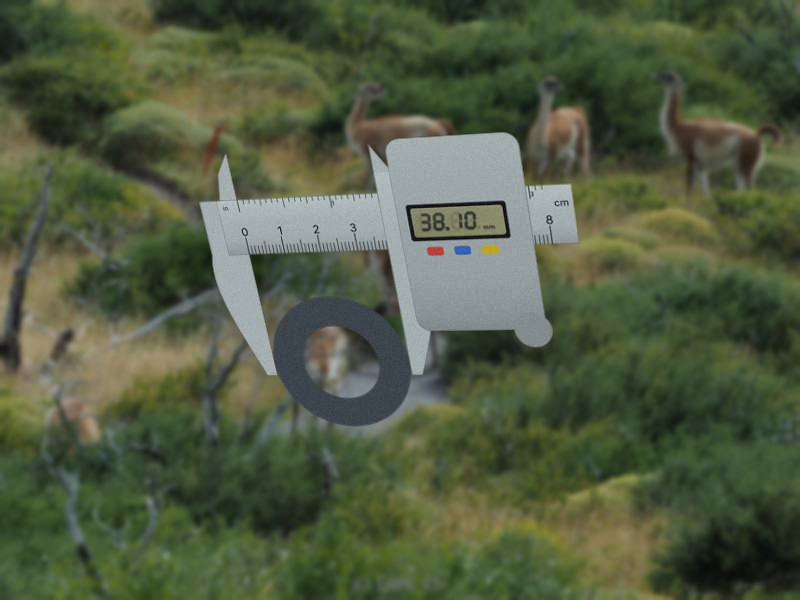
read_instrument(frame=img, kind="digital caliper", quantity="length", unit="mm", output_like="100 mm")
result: 38.10 mm
